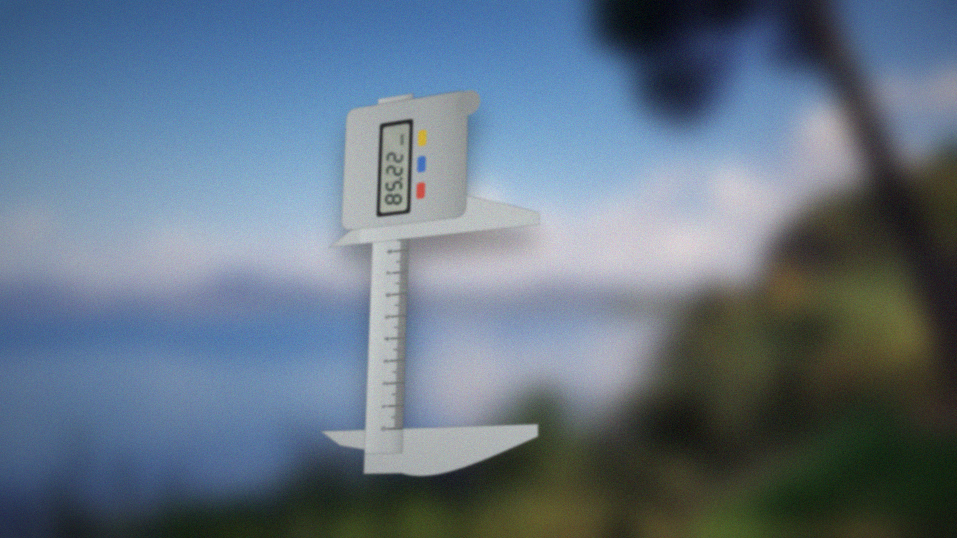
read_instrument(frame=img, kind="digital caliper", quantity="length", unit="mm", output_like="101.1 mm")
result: 85.22 mm
